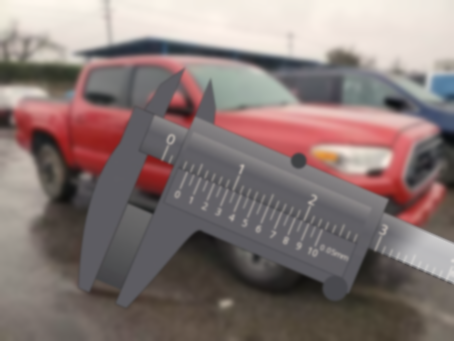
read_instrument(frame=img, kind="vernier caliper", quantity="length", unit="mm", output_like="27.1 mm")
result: 3.6 mm
